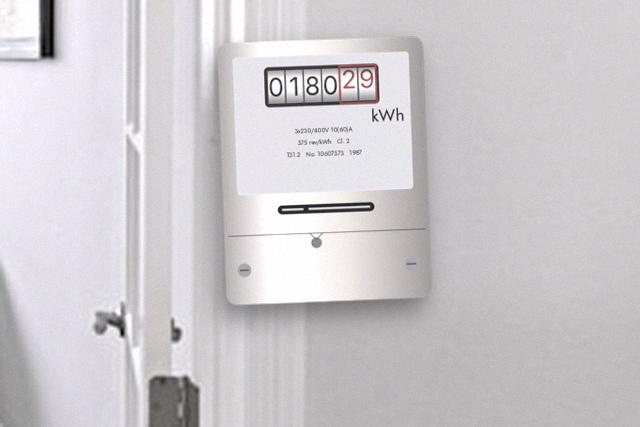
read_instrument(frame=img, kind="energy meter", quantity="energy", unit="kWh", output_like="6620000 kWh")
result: 180.29 kWh
